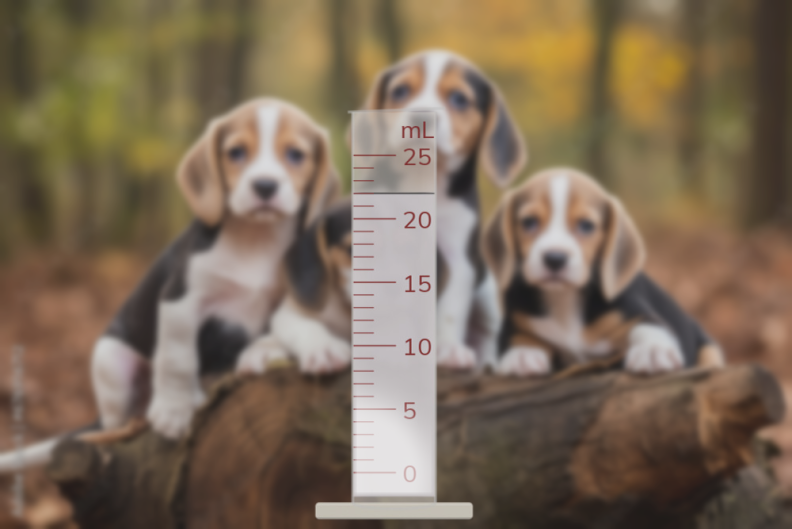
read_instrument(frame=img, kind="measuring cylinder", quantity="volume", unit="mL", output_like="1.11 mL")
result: 22 mL
